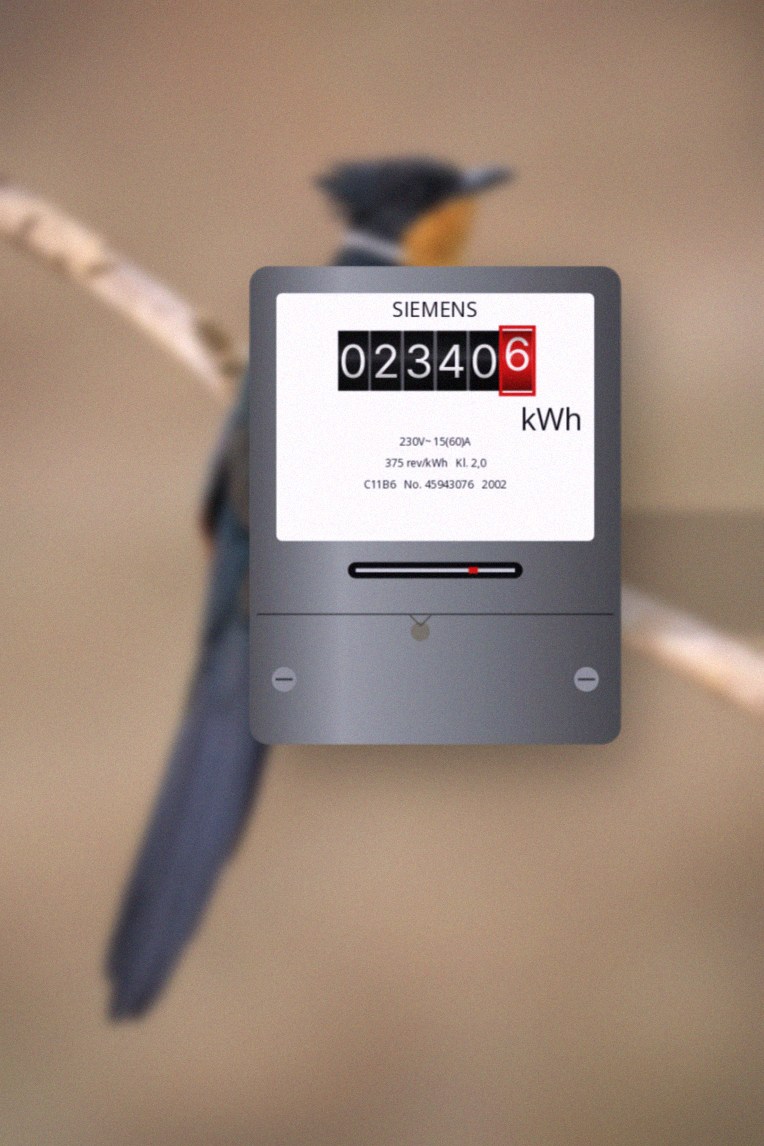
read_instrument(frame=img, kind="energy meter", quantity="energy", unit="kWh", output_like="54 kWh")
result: 2340.6 kWh
